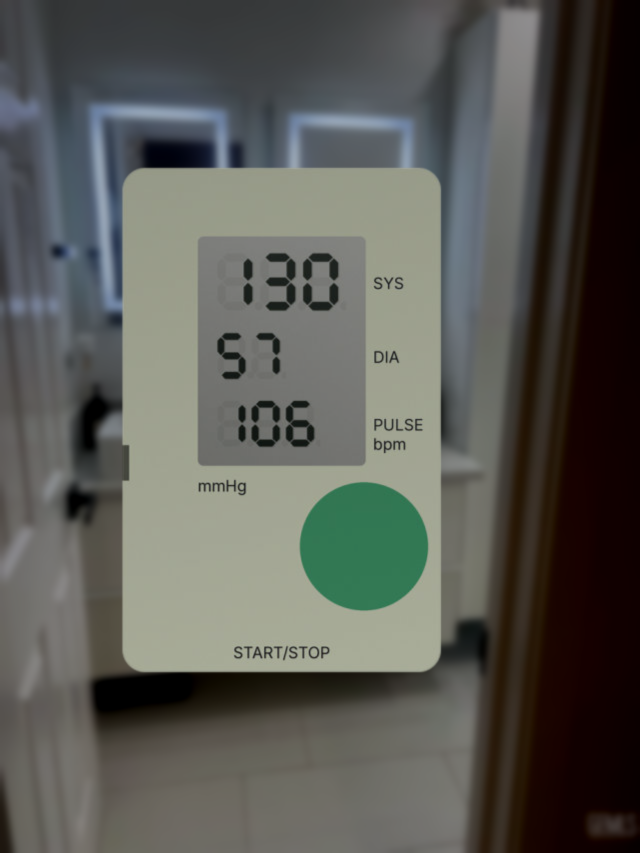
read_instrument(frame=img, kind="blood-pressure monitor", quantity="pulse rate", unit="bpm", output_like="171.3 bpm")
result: 106 bpm
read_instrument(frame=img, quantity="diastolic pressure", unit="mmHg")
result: 57 mmHg
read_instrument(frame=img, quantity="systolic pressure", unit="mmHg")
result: 130 mmHg
